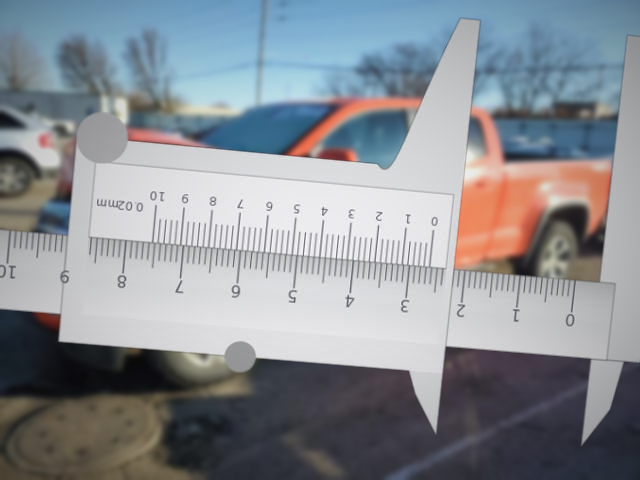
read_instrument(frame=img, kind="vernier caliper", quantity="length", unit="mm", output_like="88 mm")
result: 26.4 mm
